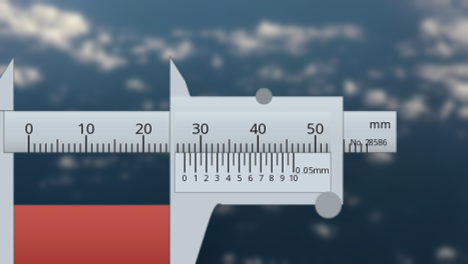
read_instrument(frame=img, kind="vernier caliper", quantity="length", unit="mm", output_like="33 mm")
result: 27.2 mm
